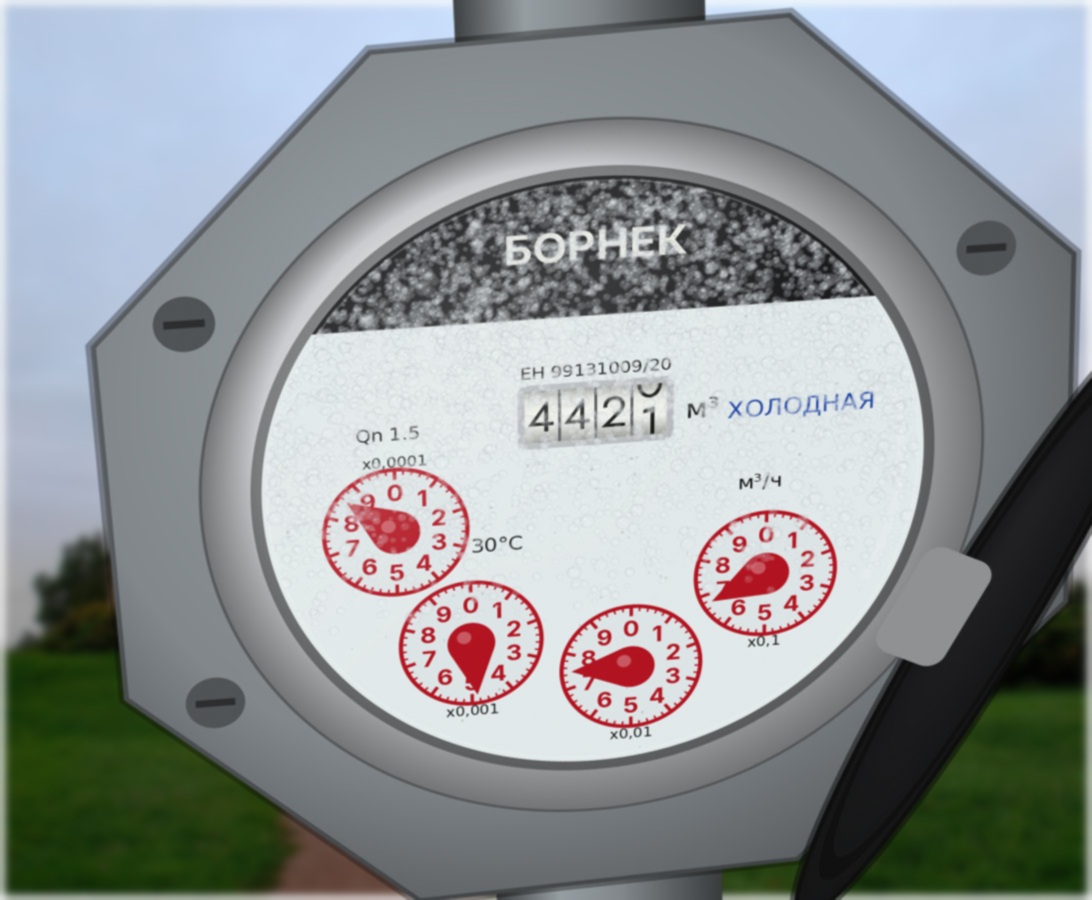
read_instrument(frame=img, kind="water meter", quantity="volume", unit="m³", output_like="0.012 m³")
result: 4420.6748 m³
